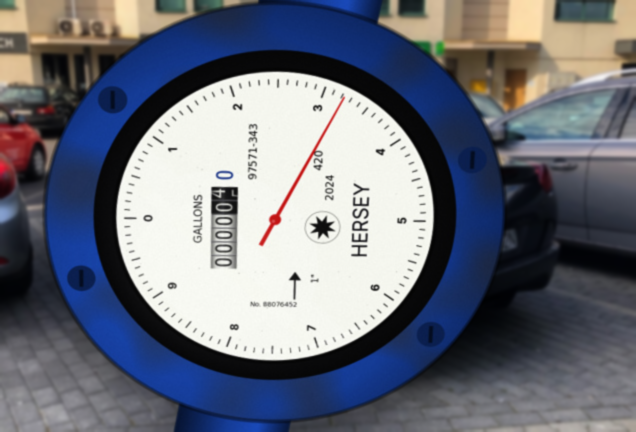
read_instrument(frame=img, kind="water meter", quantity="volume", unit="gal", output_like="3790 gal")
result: 43.2 gal
